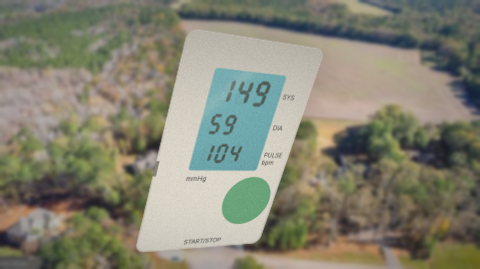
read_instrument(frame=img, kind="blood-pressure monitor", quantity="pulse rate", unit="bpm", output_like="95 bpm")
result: 104 bpm
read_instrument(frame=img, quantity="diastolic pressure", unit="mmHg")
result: 59 mmHg
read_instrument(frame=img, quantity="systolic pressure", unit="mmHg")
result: 149 mmHg
